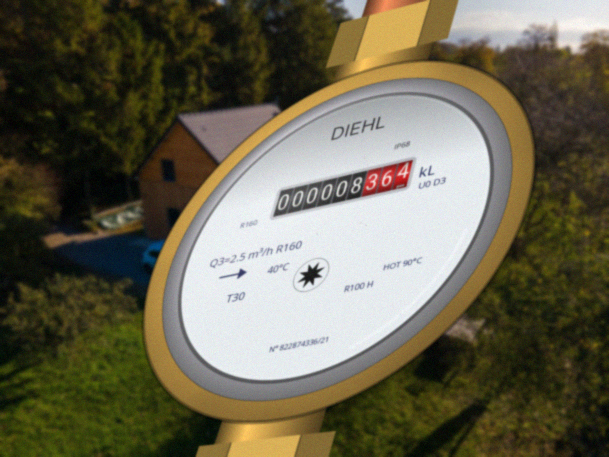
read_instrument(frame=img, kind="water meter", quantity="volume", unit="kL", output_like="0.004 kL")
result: 8.364 kL
